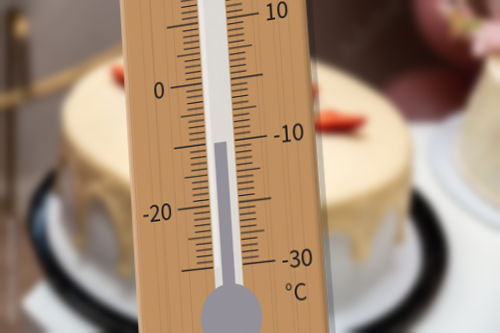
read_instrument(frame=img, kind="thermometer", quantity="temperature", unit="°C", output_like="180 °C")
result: -10 °C
